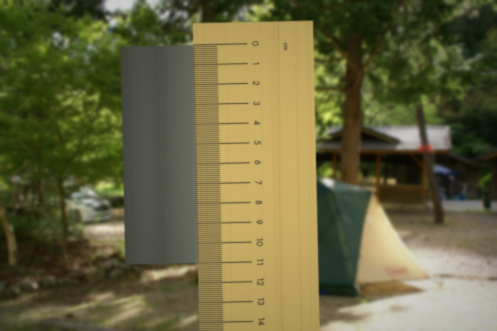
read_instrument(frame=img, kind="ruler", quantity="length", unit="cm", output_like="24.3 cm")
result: 11 cm
